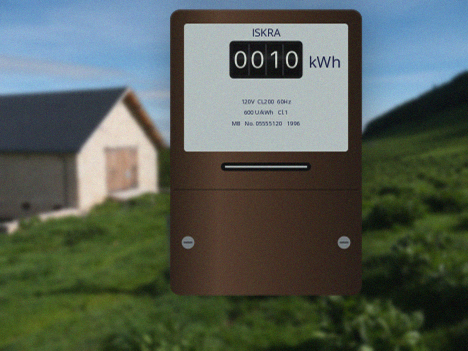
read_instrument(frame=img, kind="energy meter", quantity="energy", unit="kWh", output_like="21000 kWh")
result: 10 kWh
